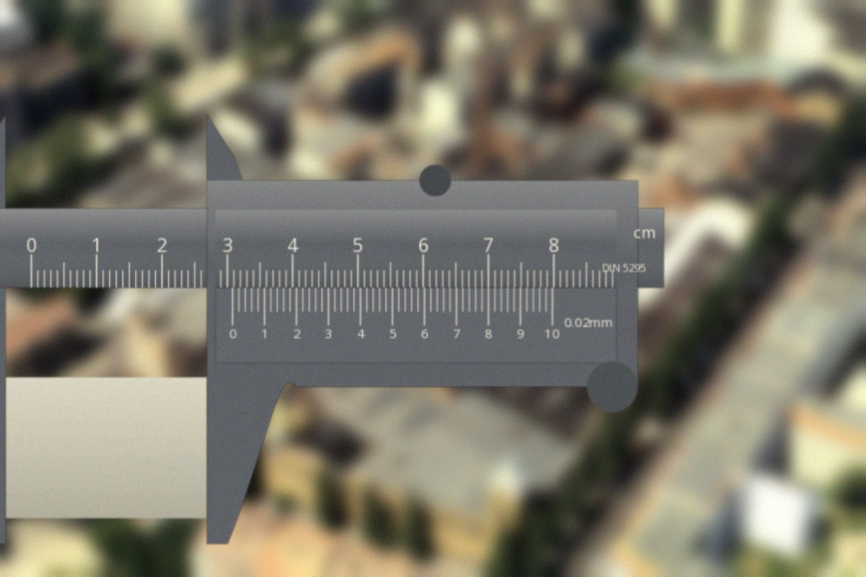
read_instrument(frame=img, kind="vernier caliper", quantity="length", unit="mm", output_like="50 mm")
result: 30.8 mm
